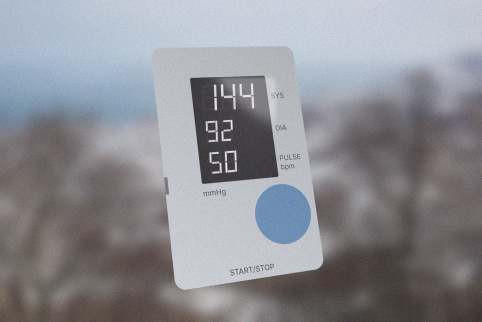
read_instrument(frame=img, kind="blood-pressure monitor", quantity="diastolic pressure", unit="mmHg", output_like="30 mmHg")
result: 92 mmHg
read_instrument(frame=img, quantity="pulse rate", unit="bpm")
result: 50 bpm
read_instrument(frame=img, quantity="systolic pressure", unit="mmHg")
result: 144 mmHg
